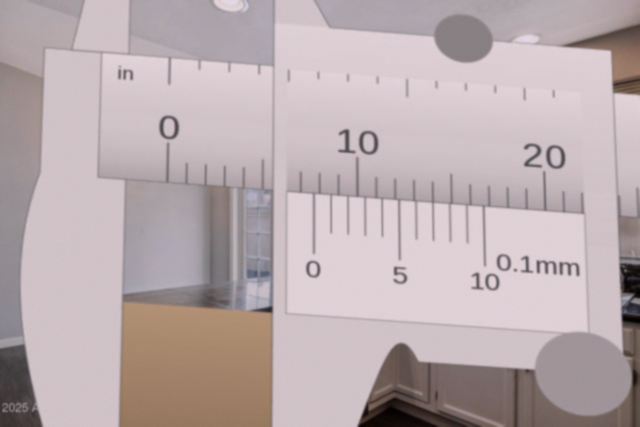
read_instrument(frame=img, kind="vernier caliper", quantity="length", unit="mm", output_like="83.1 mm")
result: 7.7 mm
